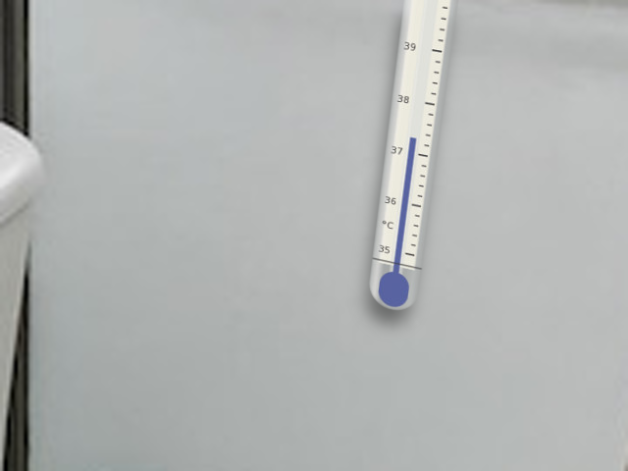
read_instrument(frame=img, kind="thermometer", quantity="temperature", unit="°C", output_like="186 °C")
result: 37.3 °C
